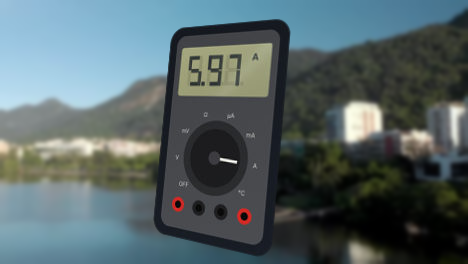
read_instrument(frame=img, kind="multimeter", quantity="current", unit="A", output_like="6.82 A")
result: 5.97 A
